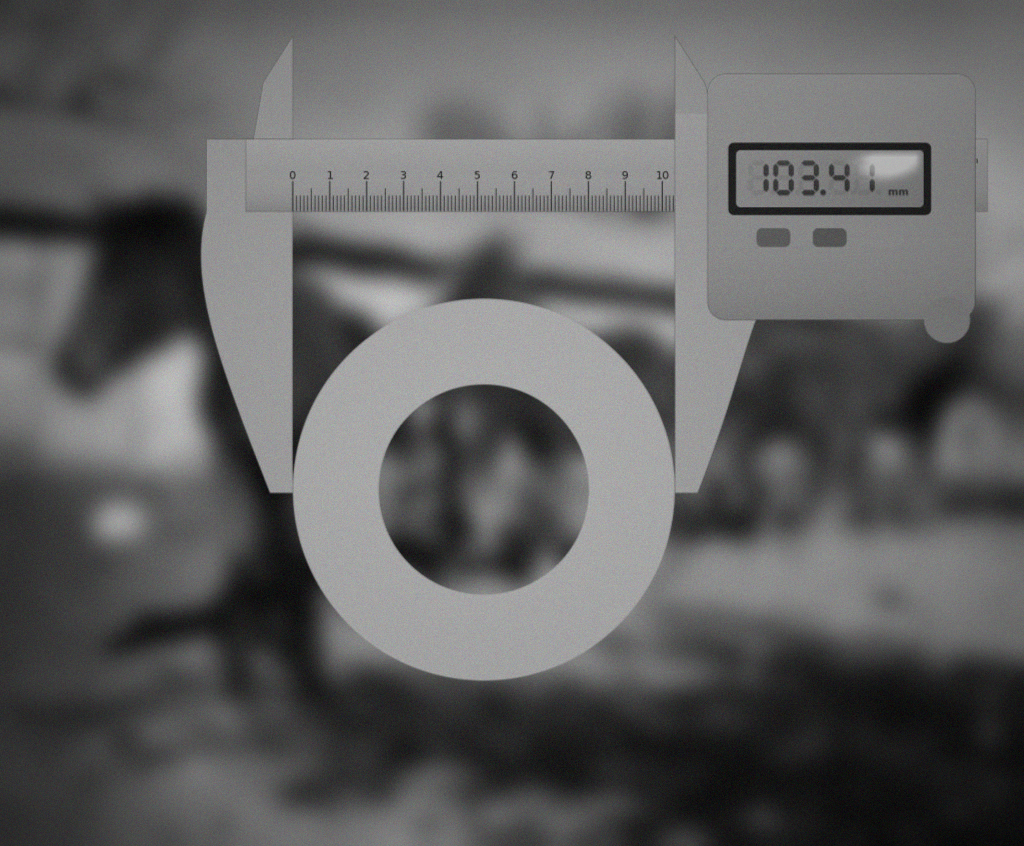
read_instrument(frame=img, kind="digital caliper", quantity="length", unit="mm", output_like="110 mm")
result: 103.41 mm
